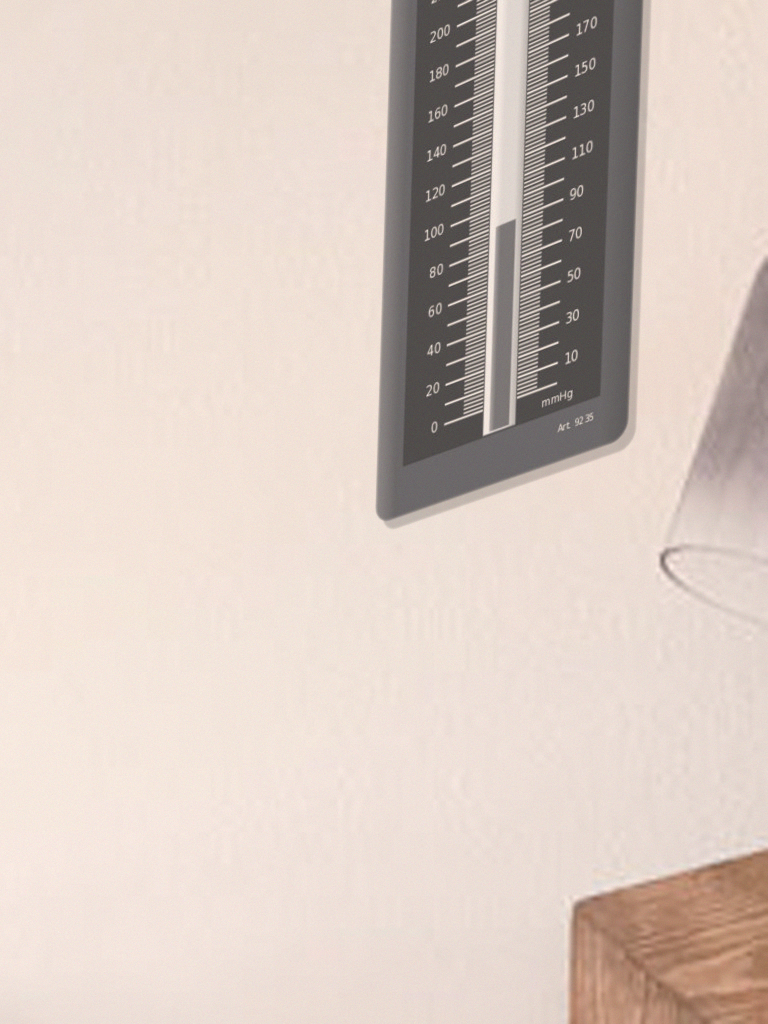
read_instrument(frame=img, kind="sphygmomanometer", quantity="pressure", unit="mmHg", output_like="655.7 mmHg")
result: 90 mmHg
